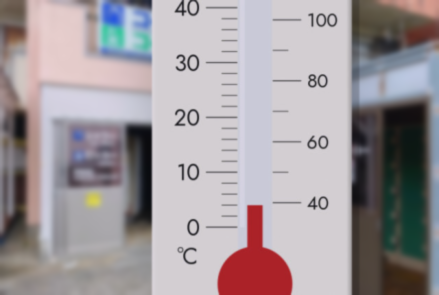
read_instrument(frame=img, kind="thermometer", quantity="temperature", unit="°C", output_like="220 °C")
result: 4 °C
